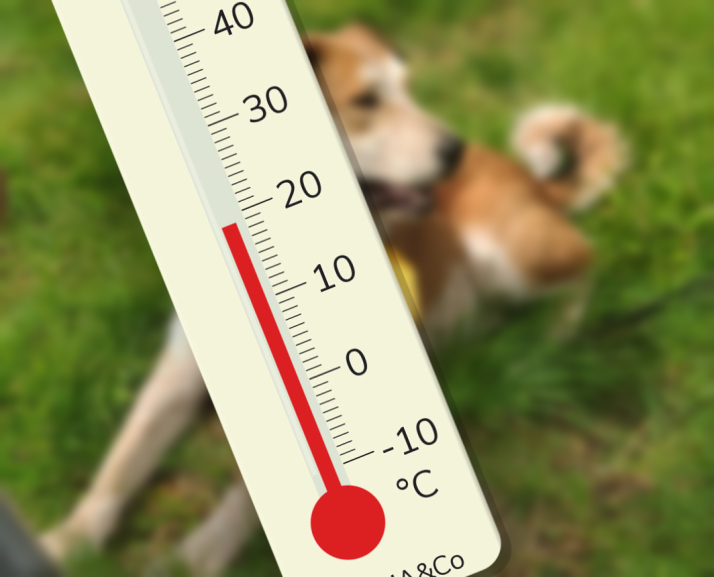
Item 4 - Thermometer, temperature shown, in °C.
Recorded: 19 °C
